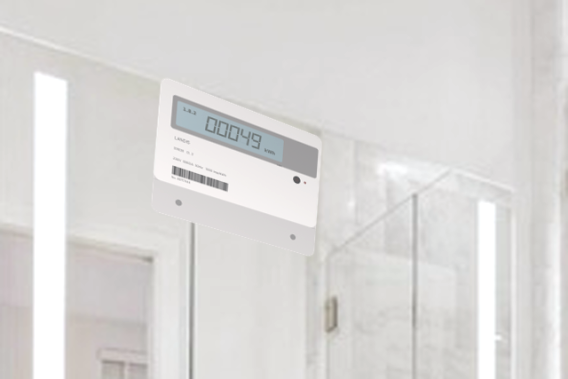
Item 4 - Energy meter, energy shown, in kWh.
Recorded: 49 kWh
